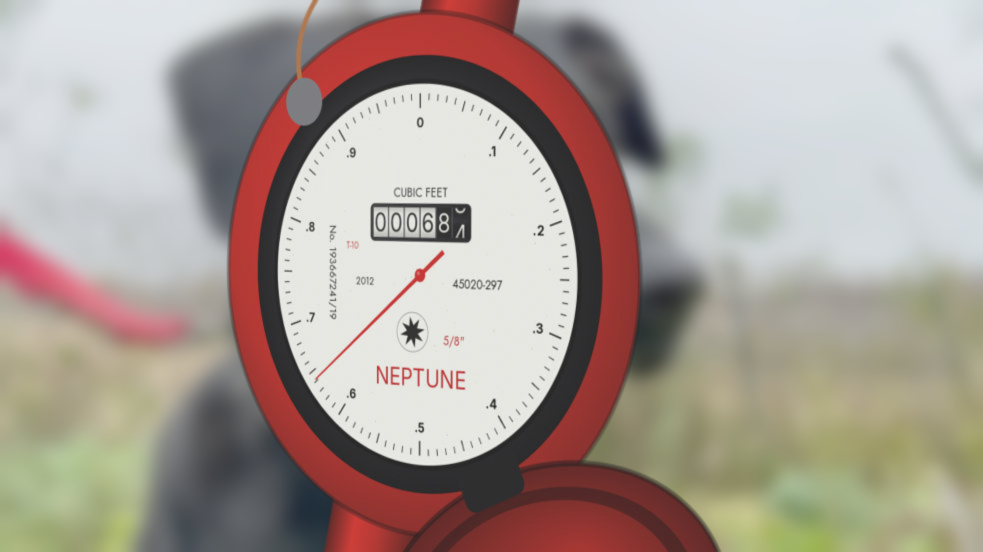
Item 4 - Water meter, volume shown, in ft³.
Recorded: 683.64 ft³
